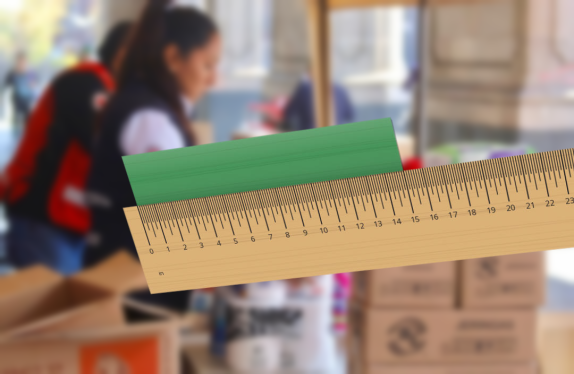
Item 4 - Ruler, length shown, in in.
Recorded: 15 in
